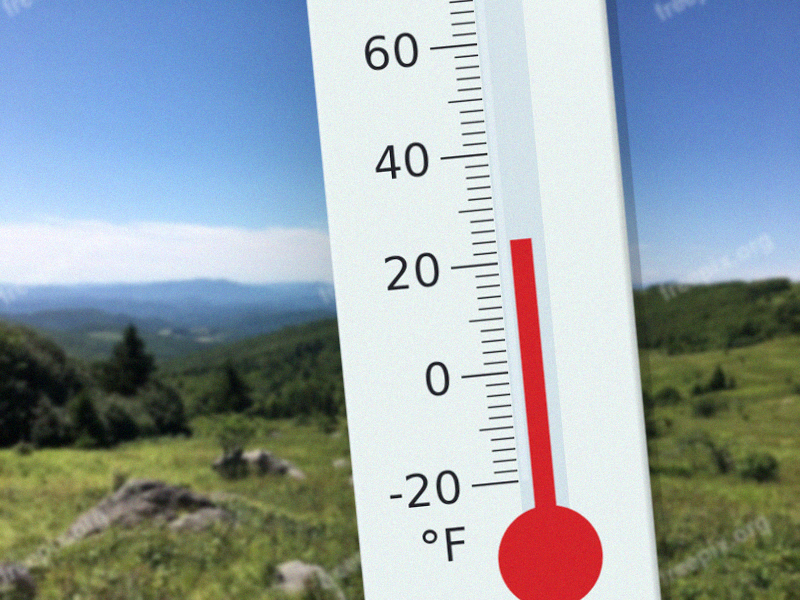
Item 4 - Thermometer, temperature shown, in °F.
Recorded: 24 °F
